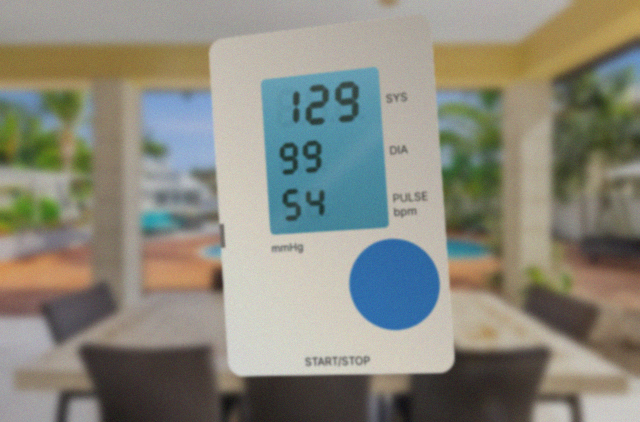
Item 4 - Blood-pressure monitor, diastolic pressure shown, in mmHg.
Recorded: 99 mmHg
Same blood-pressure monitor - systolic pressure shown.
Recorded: 129 mmHg
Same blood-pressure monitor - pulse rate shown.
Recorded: 54 bpm
